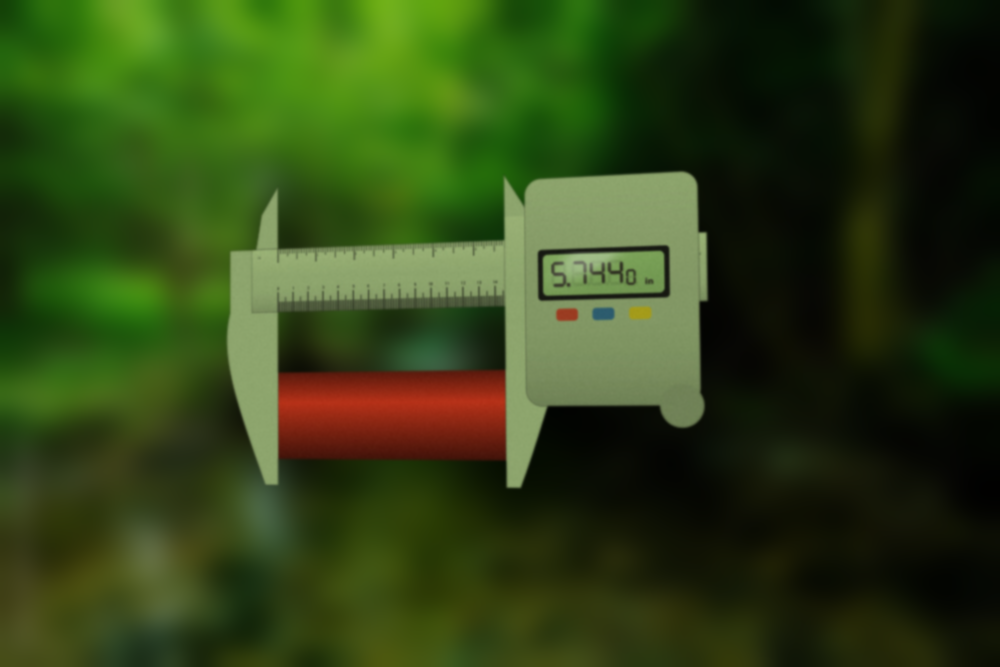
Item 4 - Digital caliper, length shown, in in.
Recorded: 5.7440 in
